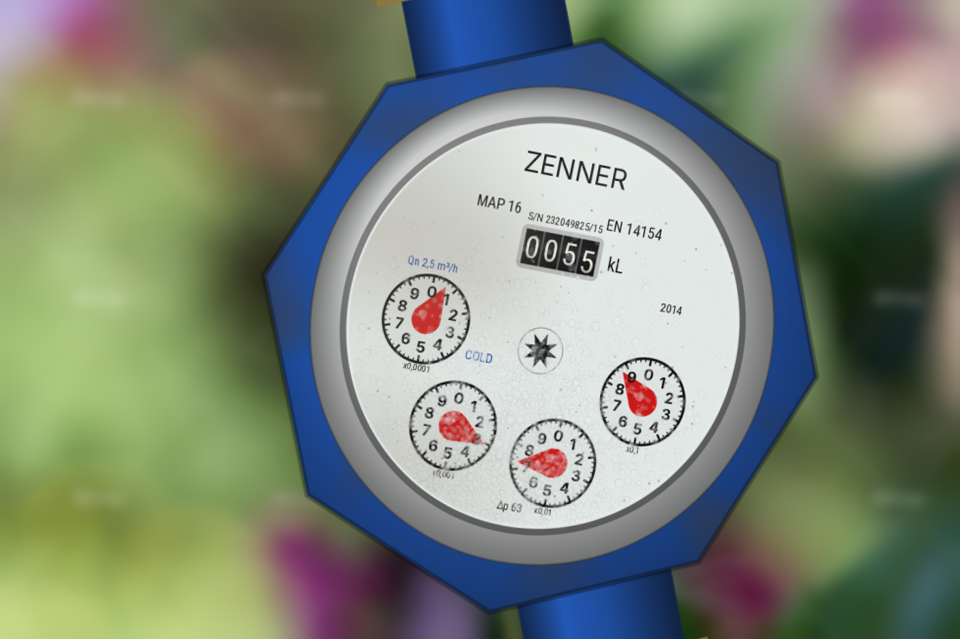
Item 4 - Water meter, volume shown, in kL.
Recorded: 54.8730 kL
